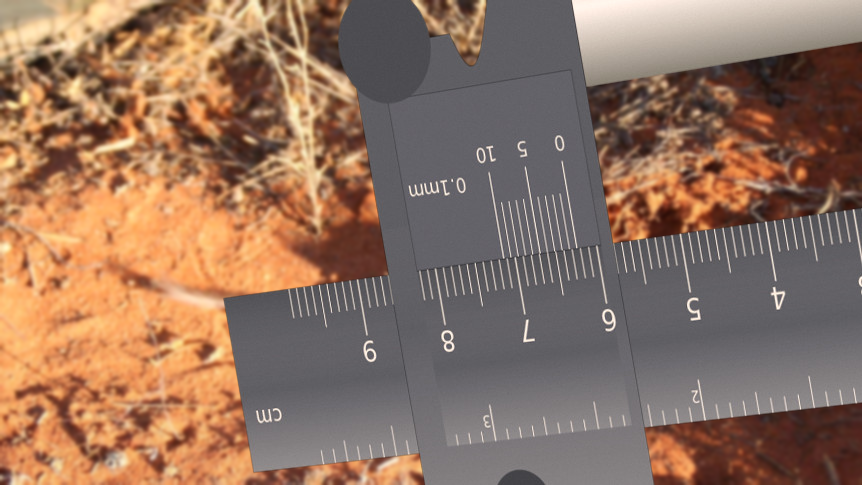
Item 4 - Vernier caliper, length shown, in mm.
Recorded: 62.4 mm
